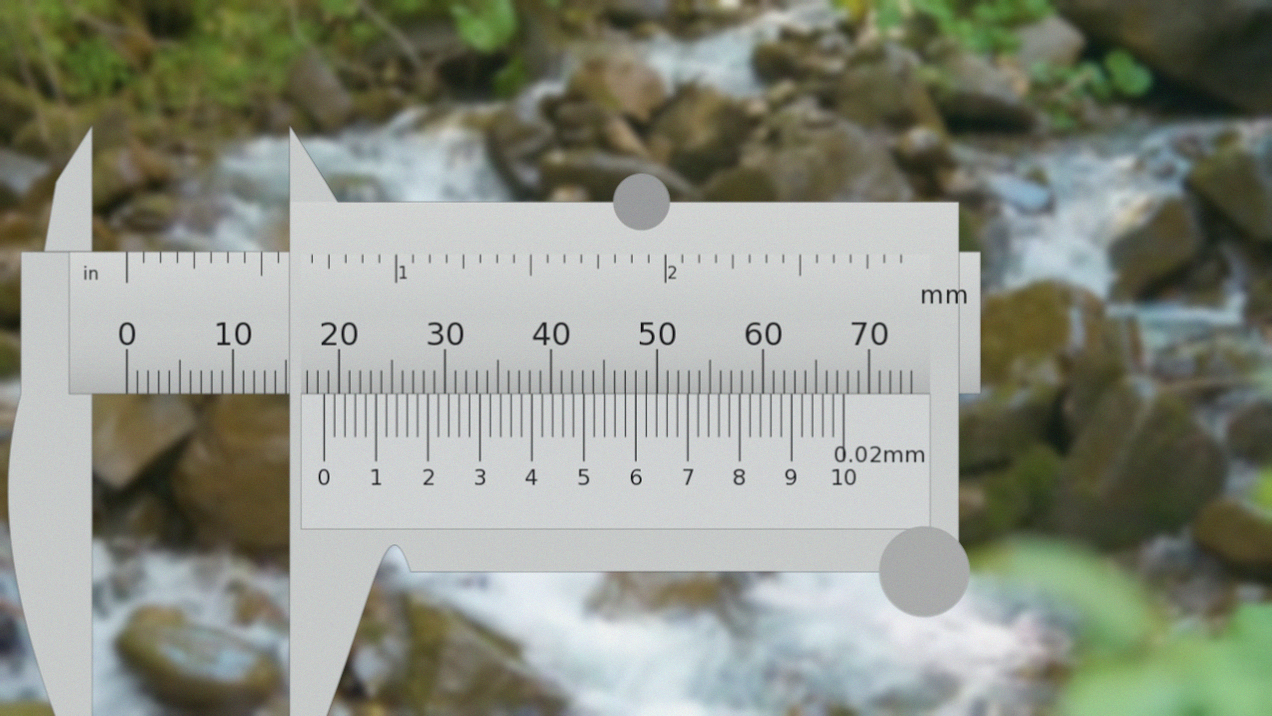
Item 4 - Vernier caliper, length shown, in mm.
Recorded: 18.6 mm
